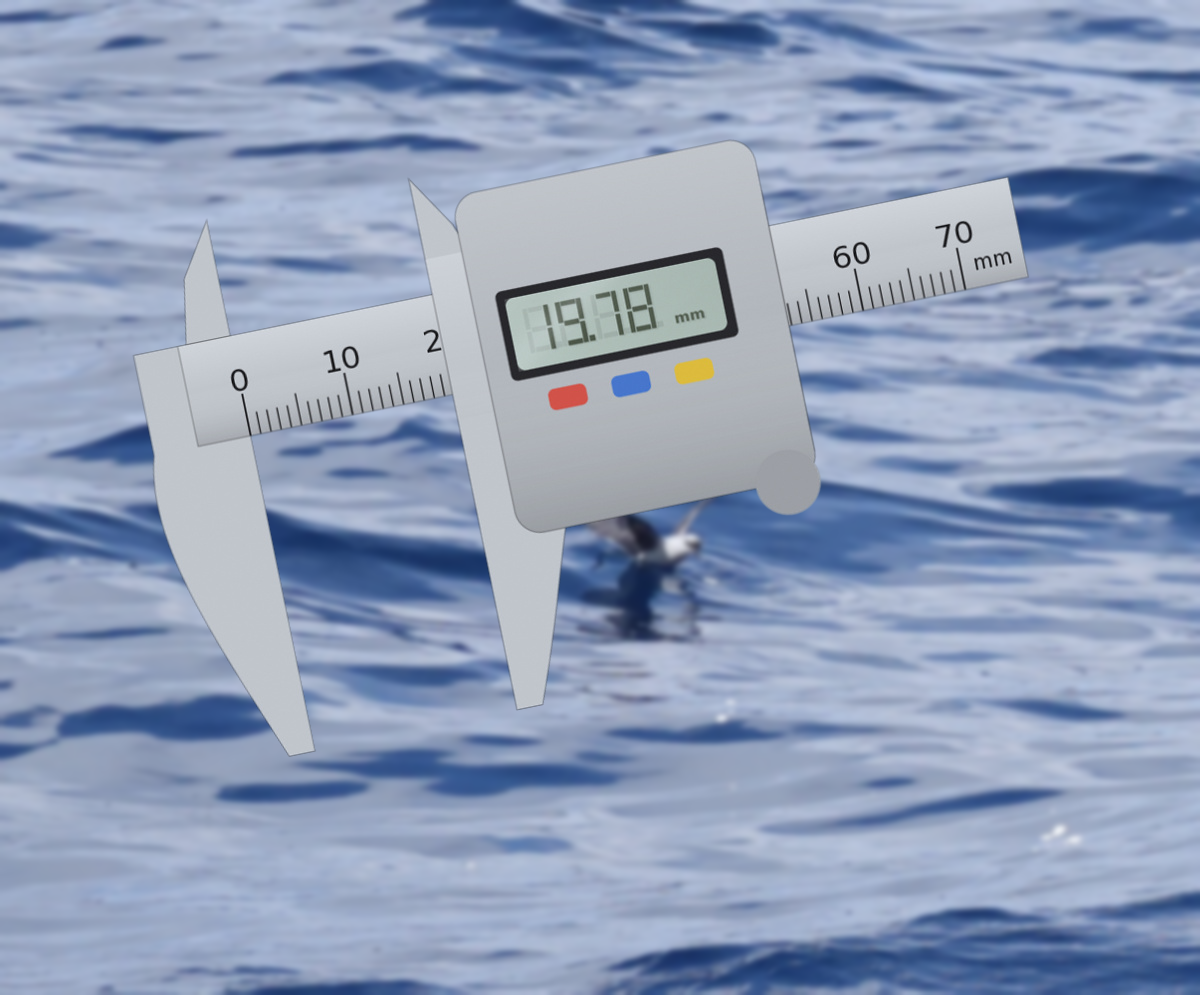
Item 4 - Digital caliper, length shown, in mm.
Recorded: 19.78 mm
